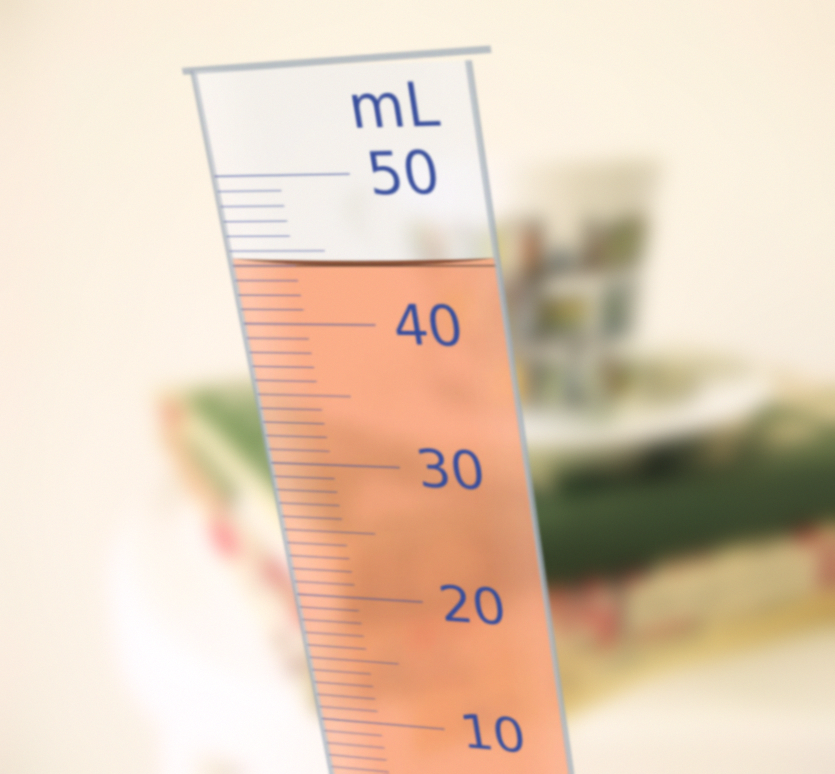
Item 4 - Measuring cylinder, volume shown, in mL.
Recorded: 44 mL
